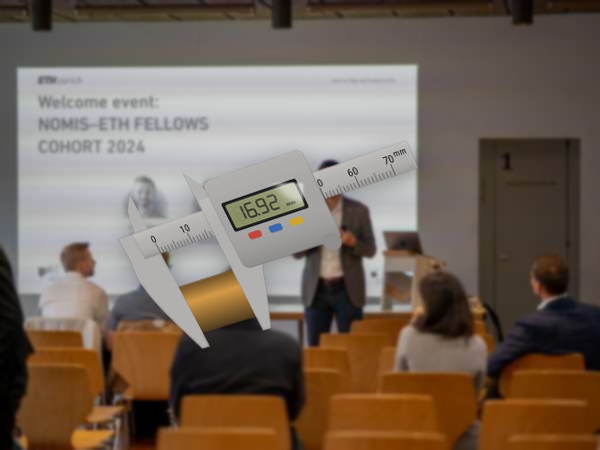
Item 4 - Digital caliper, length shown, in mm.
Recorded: 16.92 mm
